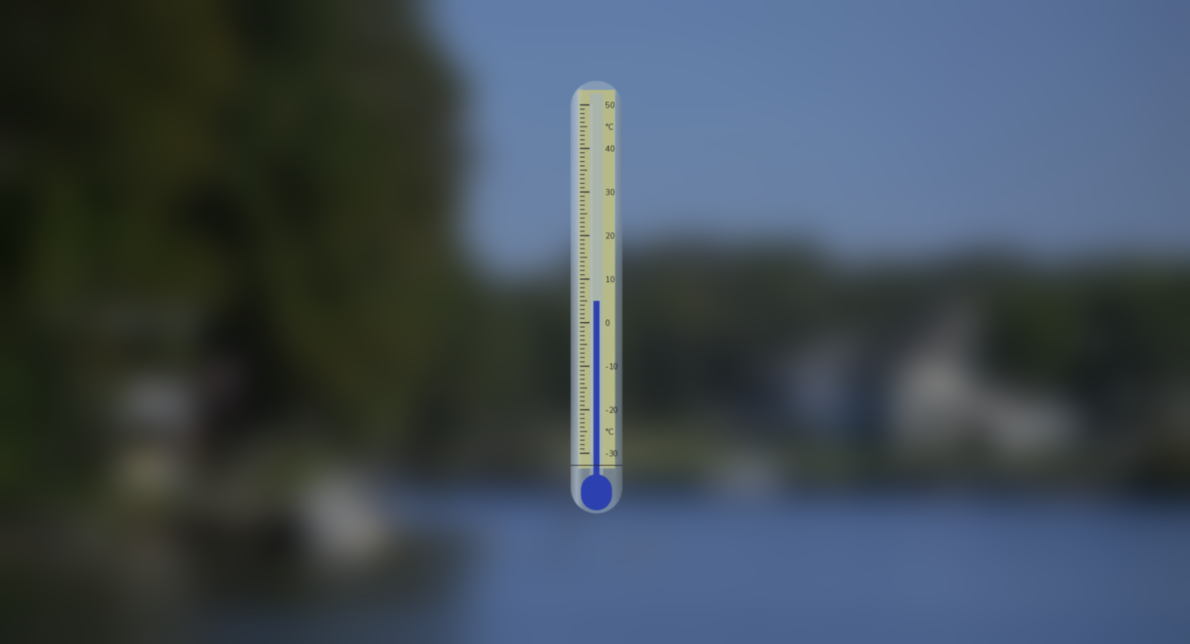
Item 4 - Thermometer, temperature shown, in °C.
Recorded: 5 °C
